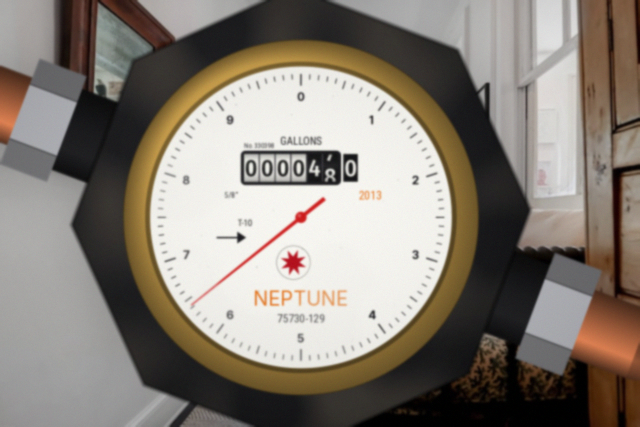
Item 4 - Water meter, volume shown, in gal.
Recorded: 476.4 gal
